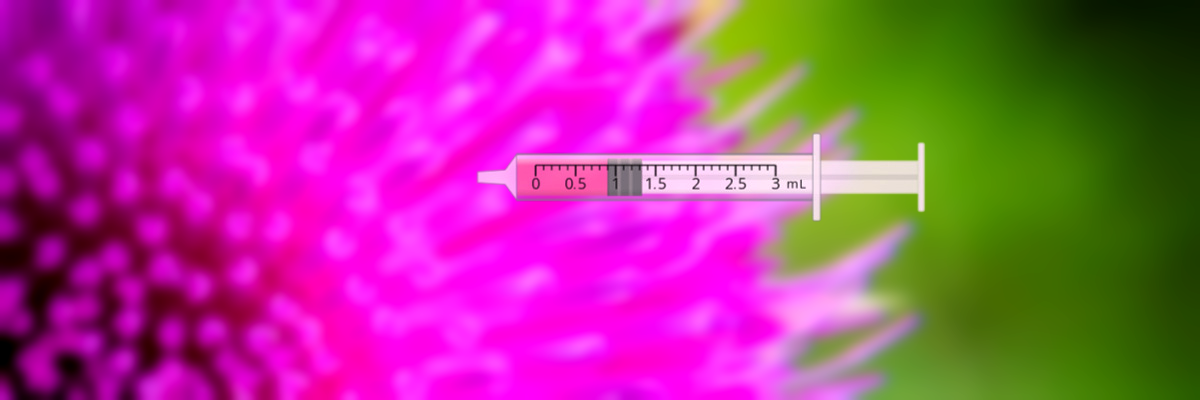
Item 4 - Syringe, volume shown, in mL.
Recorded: 0.9 mL
